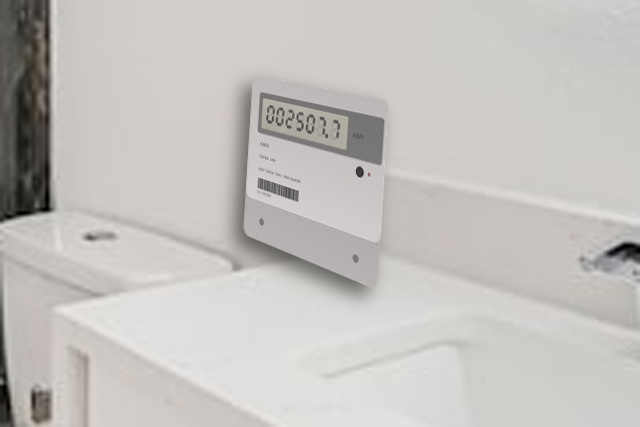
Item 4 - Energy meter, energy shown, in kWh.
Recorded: 2507.7 kWh
